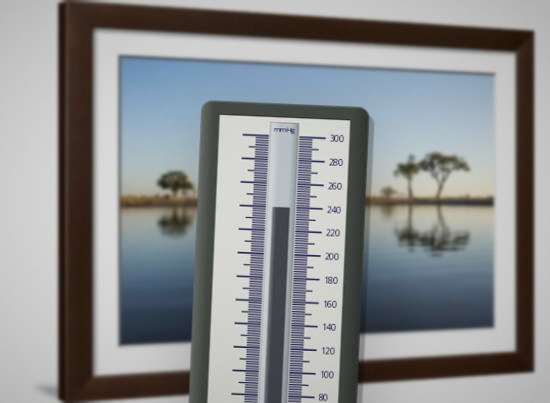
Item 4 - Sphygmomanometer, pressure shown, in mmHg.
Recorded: 240 mmHg
